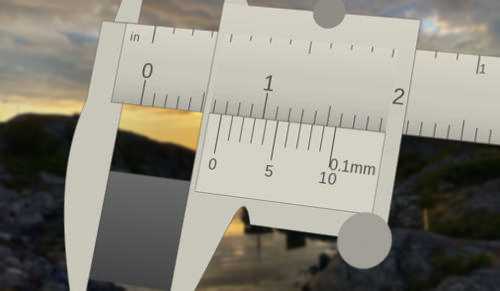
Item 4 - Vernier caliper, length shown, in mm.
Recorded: 6.7 mm
